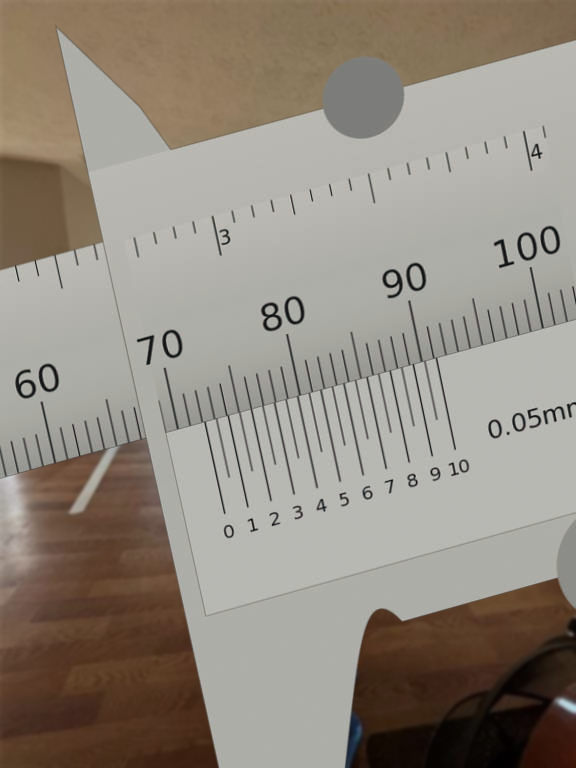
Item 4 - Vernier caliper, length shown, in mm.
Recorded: 72.2 mm
